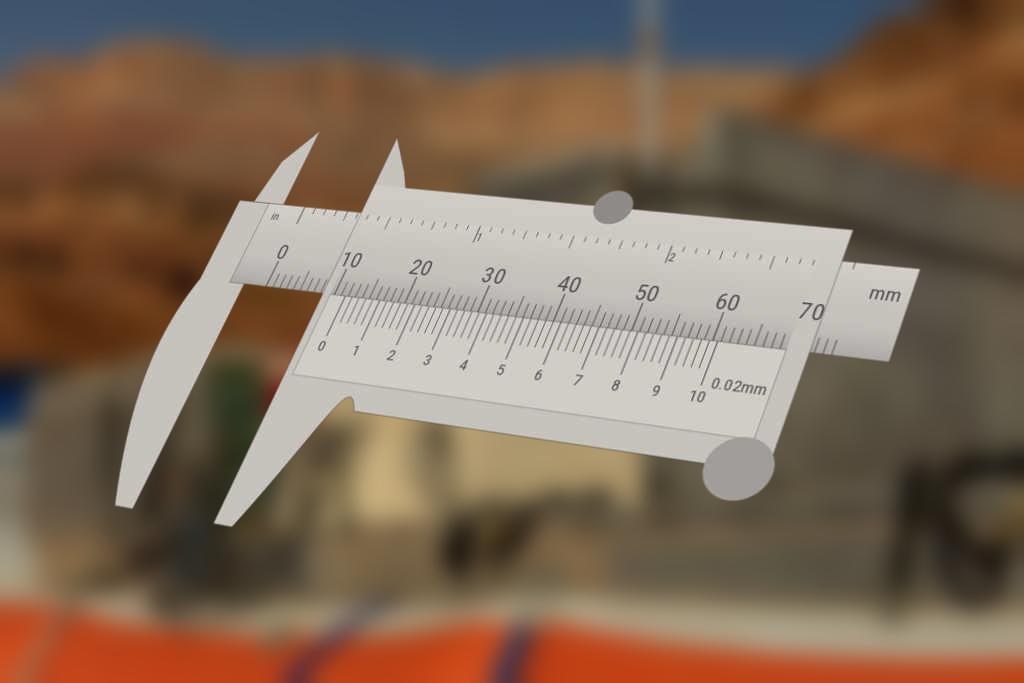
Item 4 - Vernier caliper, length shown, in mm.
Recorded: 11.6 mm
